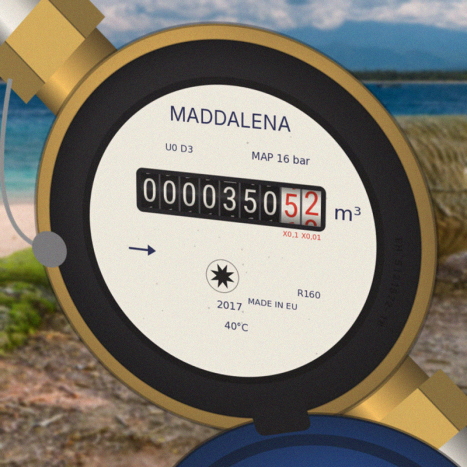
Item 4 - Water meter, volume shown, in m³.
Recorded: 350.52 m³
